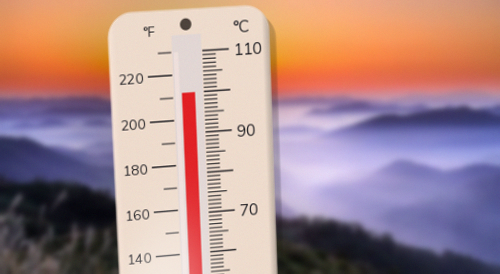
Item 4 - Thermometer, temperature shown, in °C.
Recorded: 100 °C
